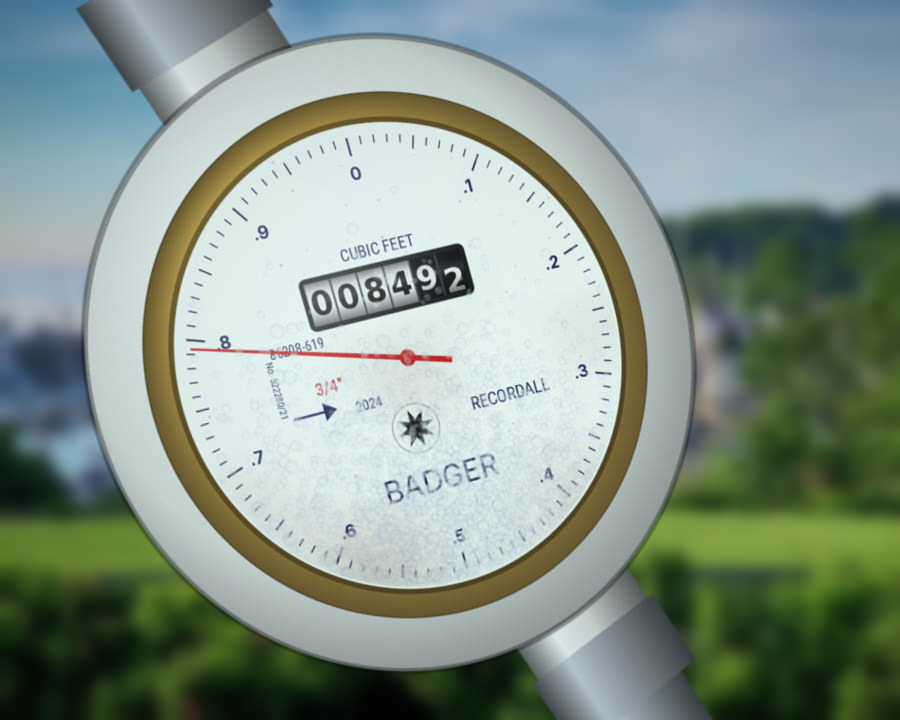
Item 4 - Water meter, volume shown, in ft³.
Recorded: 8491.79 ft³
